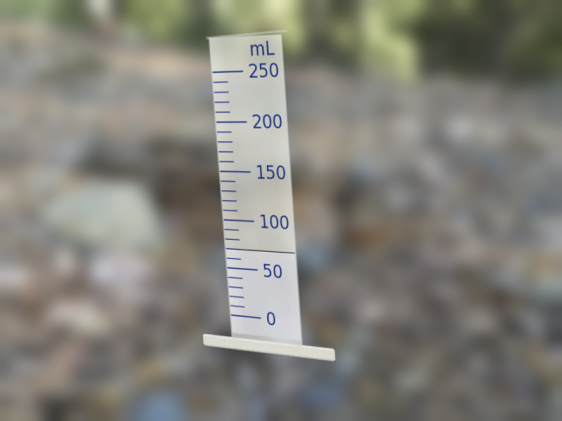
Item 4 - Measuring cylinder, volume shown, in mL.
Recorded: 70 mL
